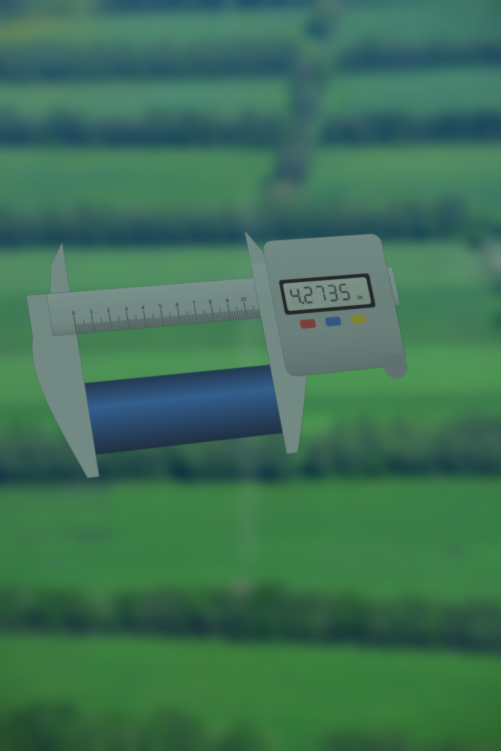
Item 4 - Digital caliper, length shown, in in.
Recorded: 4.2735 in
